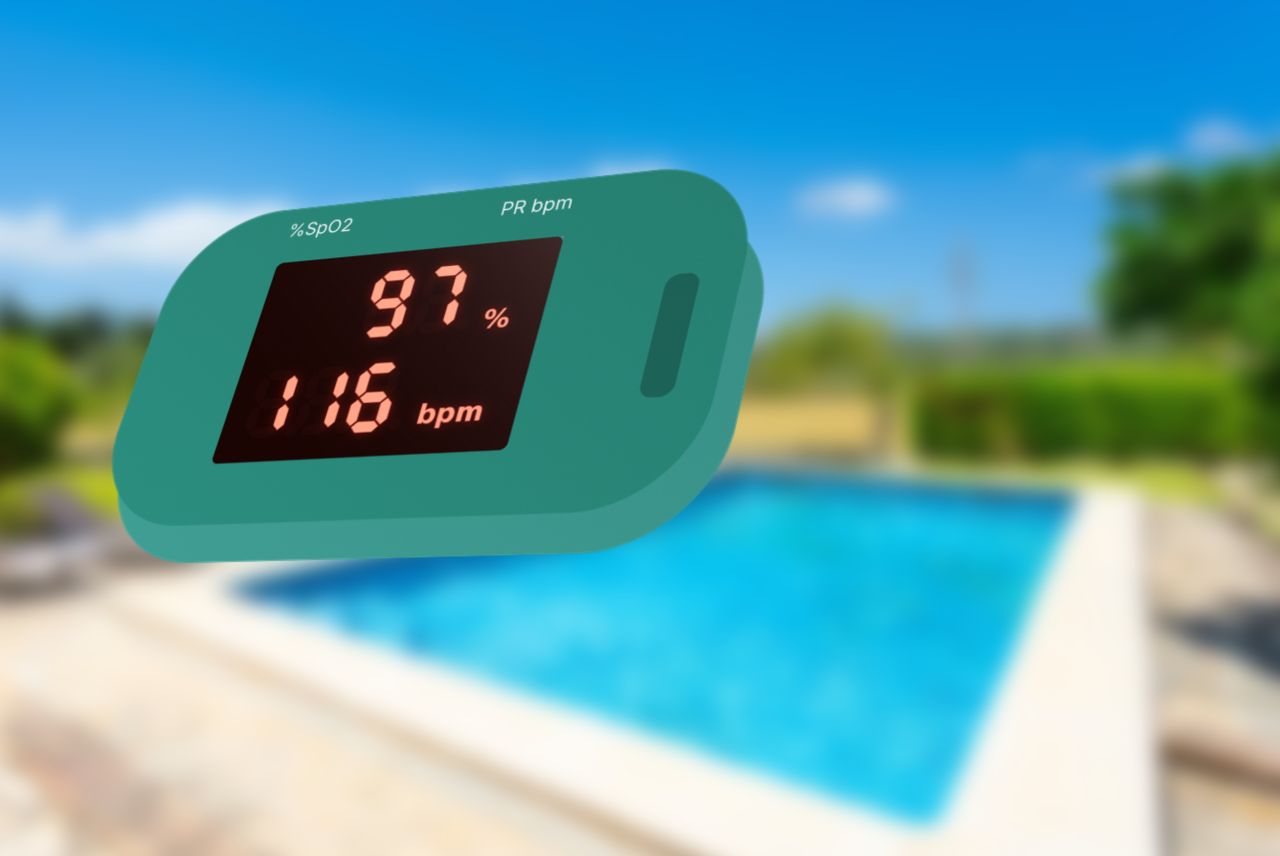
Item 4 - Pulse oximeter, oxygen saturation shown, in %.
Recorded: 97 %
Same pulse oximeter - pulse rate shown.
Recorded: 116 bpm
